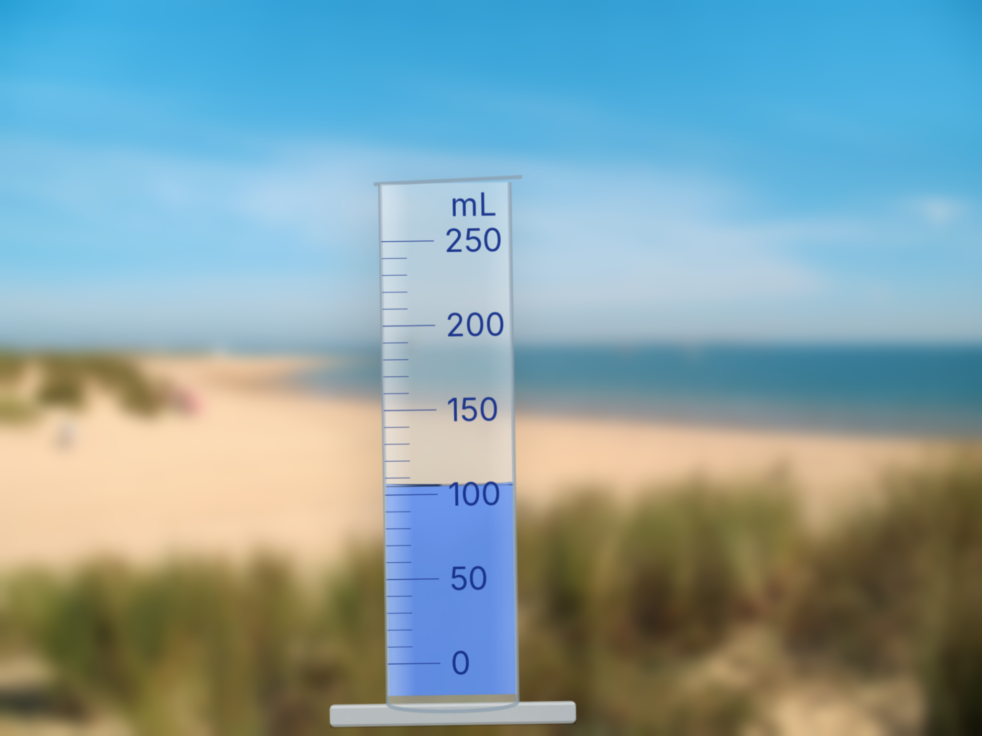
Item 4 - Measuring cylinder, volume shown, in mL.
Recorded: 105 mL
